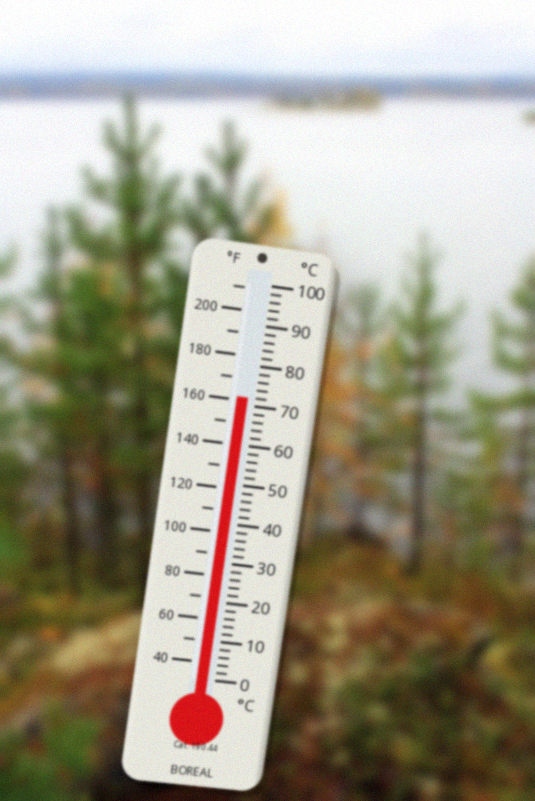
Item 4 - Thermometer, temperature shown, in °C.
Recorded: 72 °C
